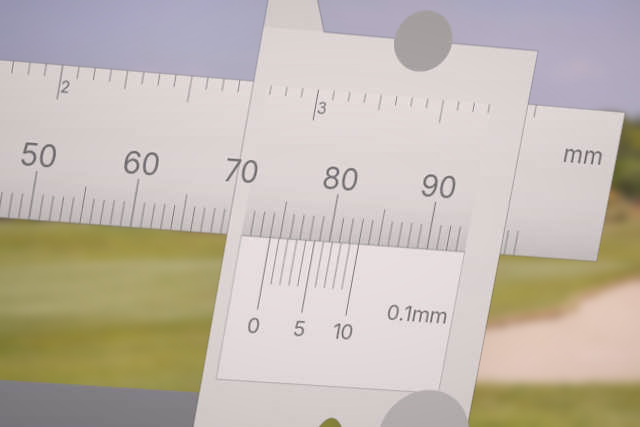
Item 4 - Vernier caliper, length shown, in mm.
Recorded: 74.0 mm
